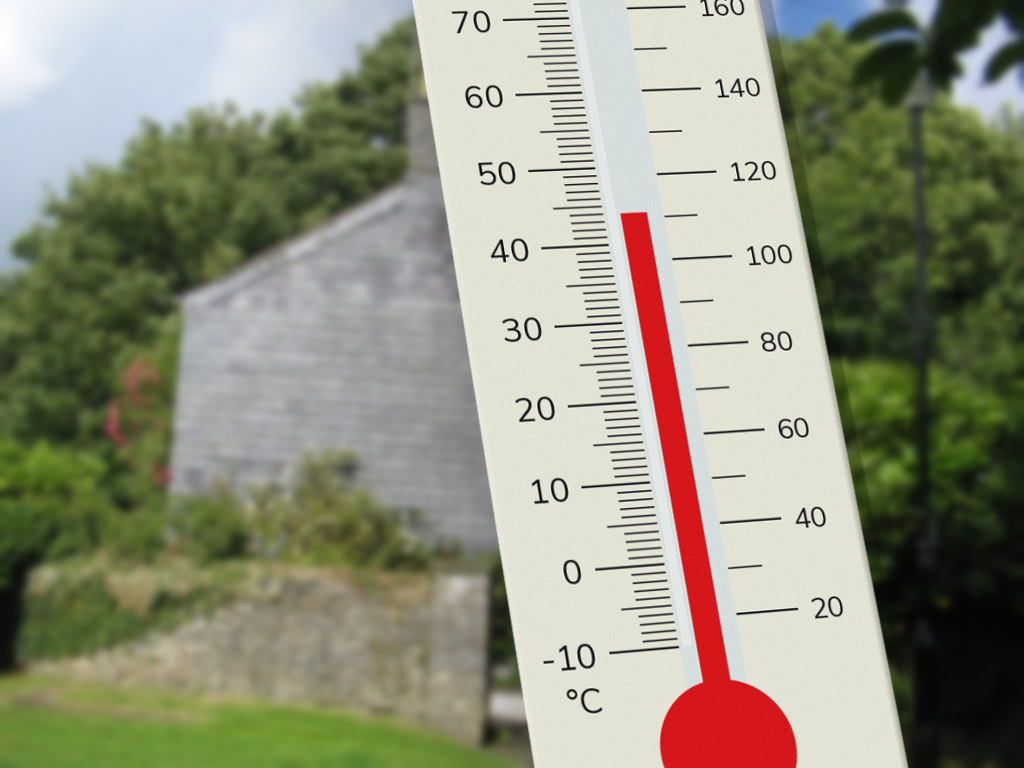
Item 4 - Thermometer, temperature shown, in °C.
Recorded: 44 °C
